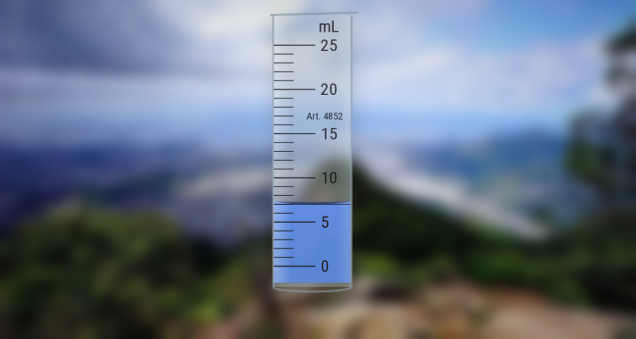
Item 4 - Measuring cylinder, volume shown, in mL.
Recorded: 7 mL
